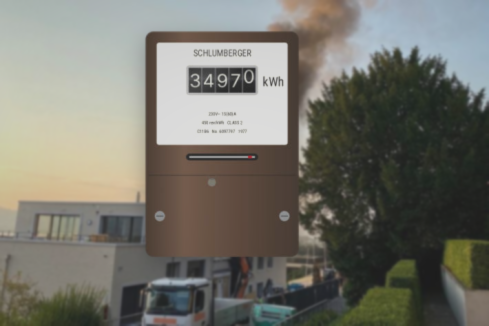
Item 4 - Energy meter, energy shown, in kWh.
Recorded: 34970 kWh
